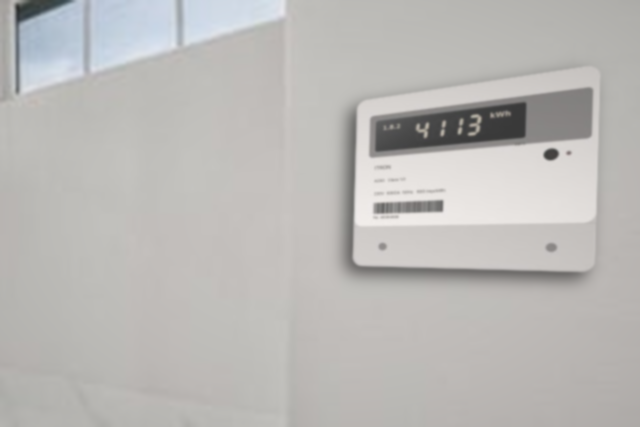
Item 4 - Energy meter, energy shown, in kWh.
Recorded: 4113 kWh
